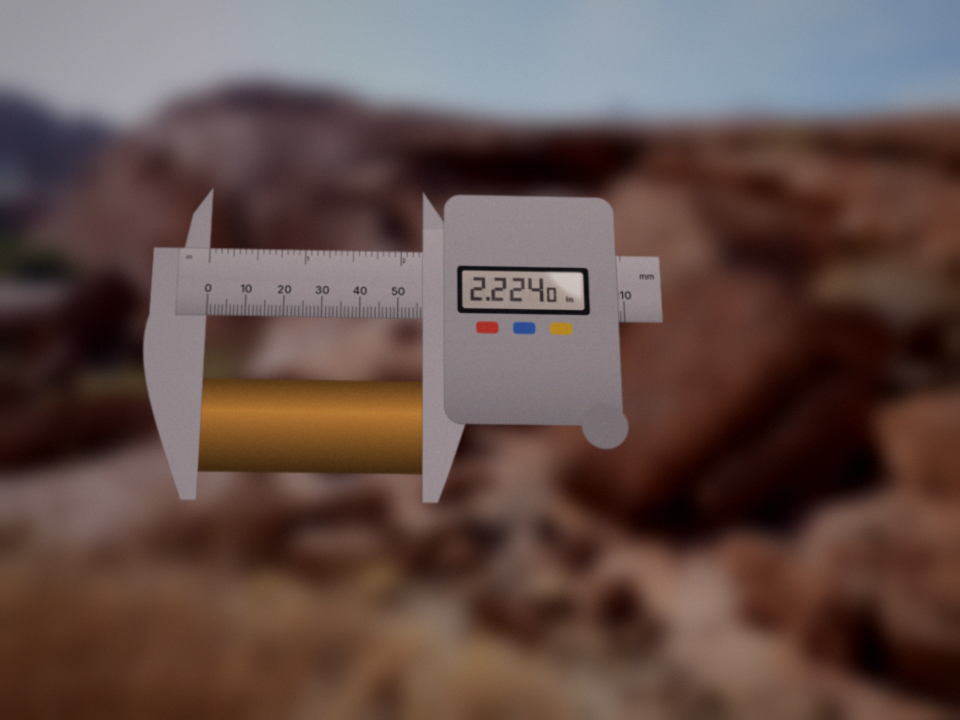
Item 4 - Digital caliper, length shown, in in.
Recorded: 2.2240 in
